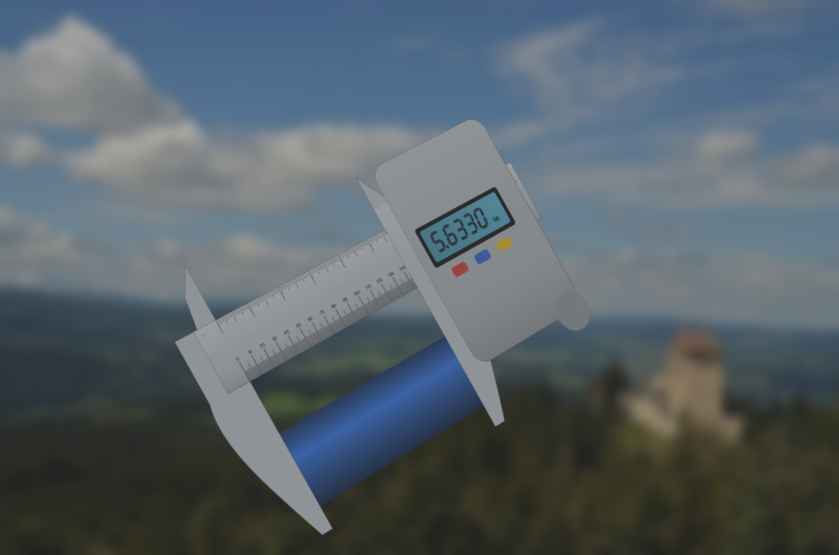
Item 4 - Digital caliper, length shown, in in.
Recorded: 5.6330 in
